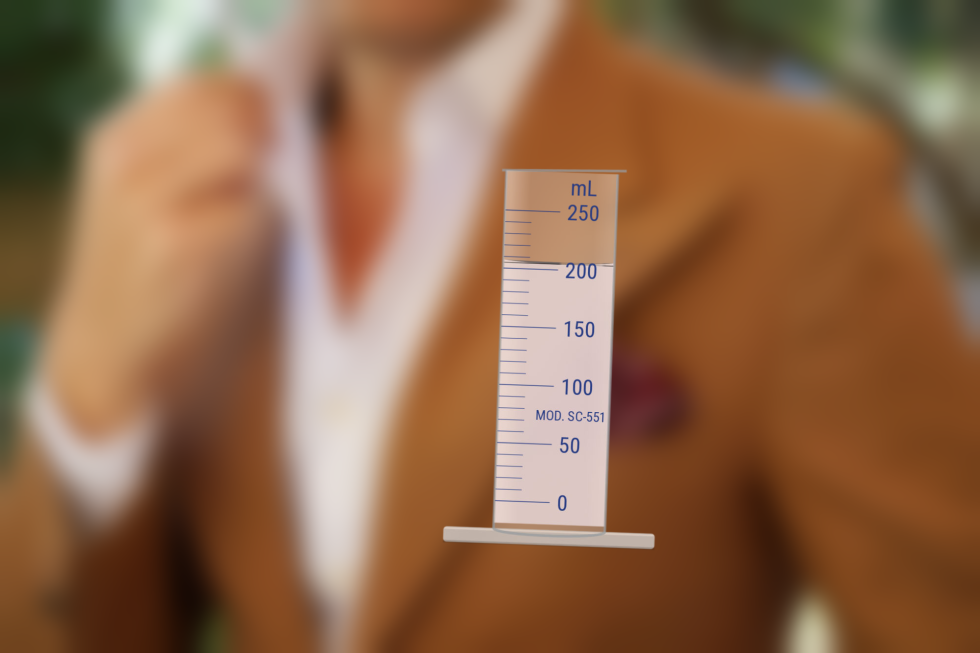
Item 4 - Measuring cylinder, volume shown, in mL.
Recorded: 205 mL
